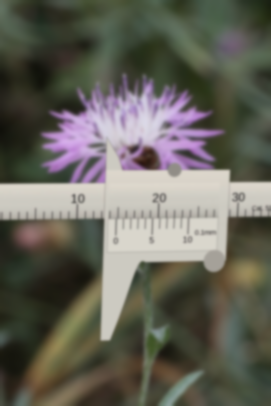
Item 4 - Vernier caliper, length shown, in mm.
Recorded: 14.8 mm
